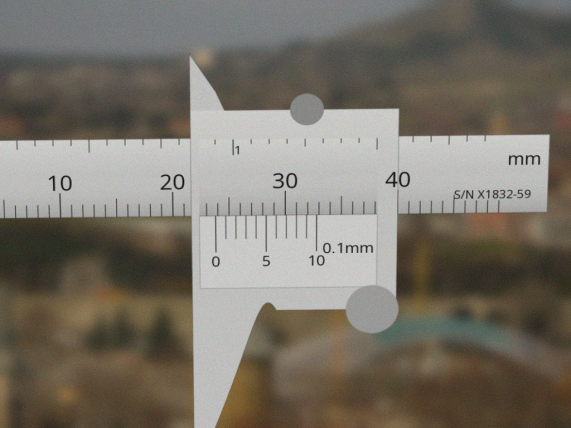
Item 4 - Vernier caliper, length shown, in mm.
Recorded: 23.8 mm
